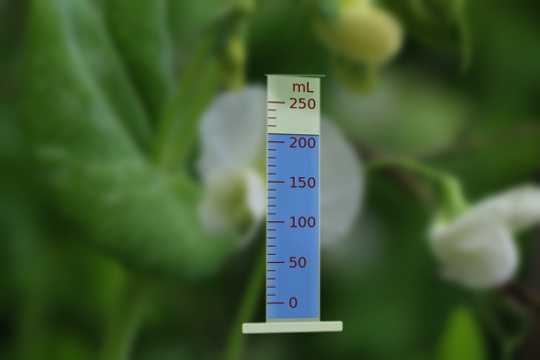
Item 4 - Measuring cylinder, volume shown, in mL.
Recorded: 210 mL
